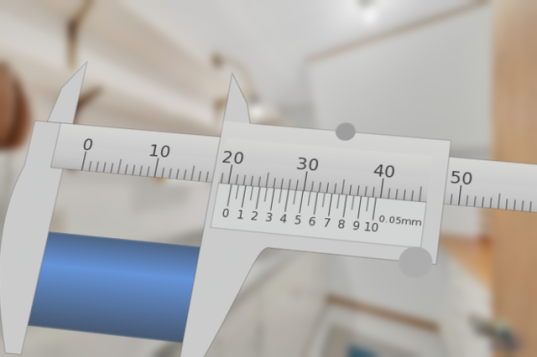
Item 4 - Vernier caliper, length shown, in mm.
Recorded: 20.4 mm
